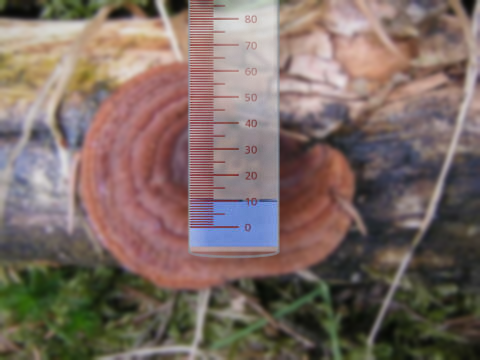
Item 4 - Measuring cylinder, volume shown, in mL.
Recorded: 10 mL
